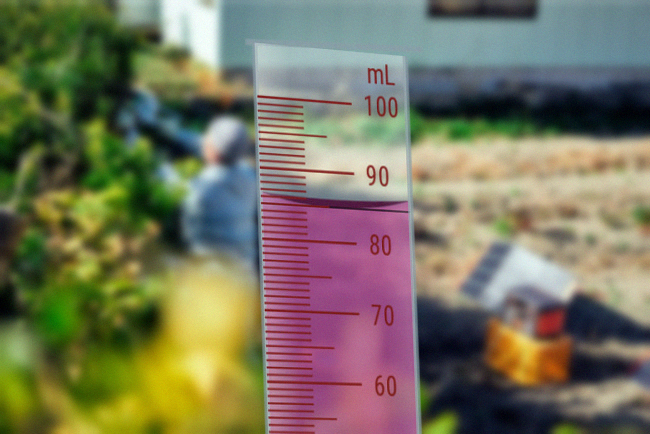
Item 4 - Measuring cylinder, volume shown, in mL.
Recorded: 85 mL
